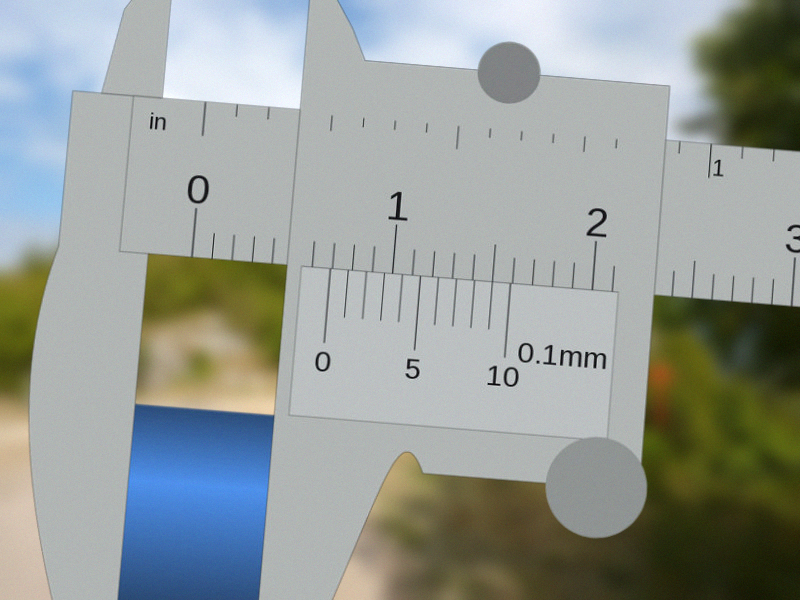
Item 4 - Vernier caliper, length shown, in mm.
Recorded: 6.9 mm
